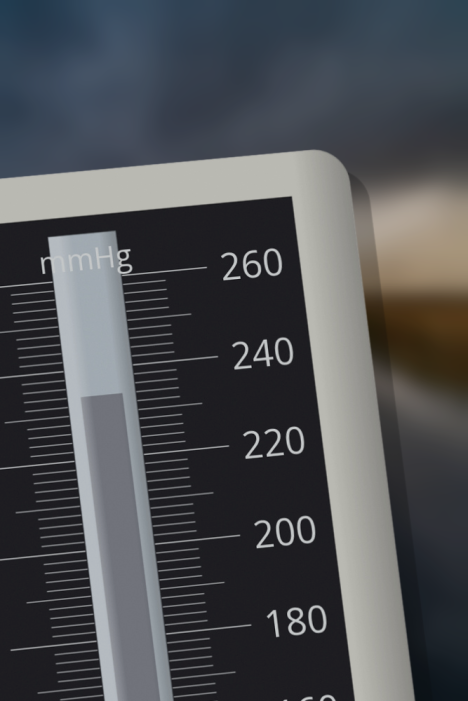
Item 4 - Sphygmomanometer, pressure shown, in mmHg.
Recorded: 234 mmHg
